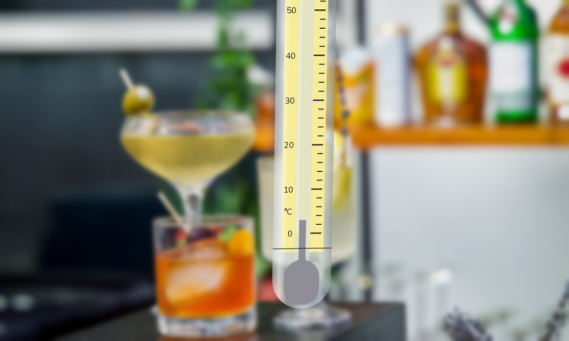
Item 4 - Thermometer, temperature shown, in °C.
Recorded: 3 °C
